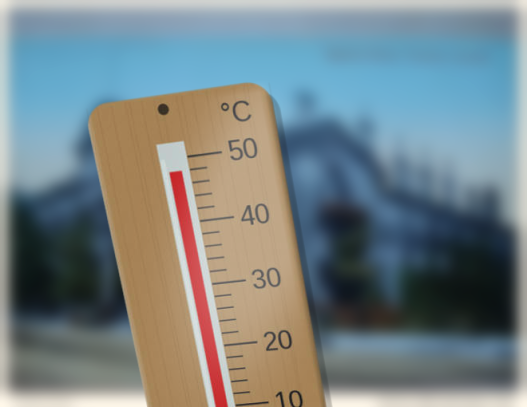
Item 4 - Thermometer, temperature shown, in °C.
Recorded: 48 °C
